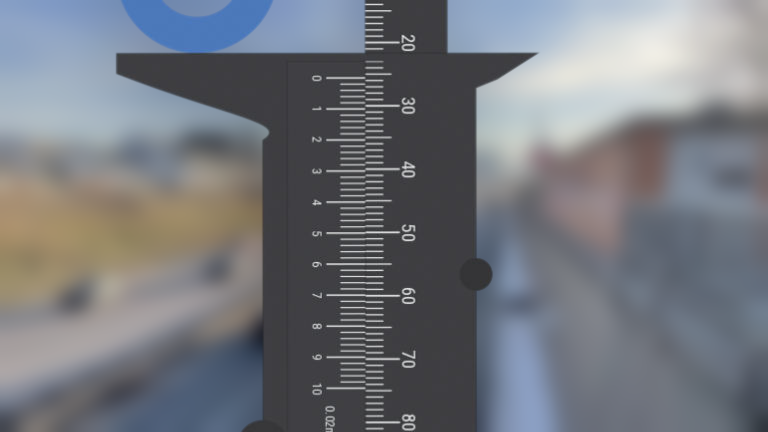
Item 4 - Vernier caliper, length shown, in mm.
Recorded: 25.6 mm
